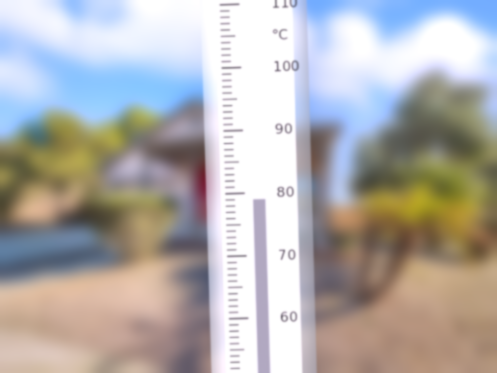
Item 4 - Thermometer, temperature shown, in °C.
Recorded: 79 °C
